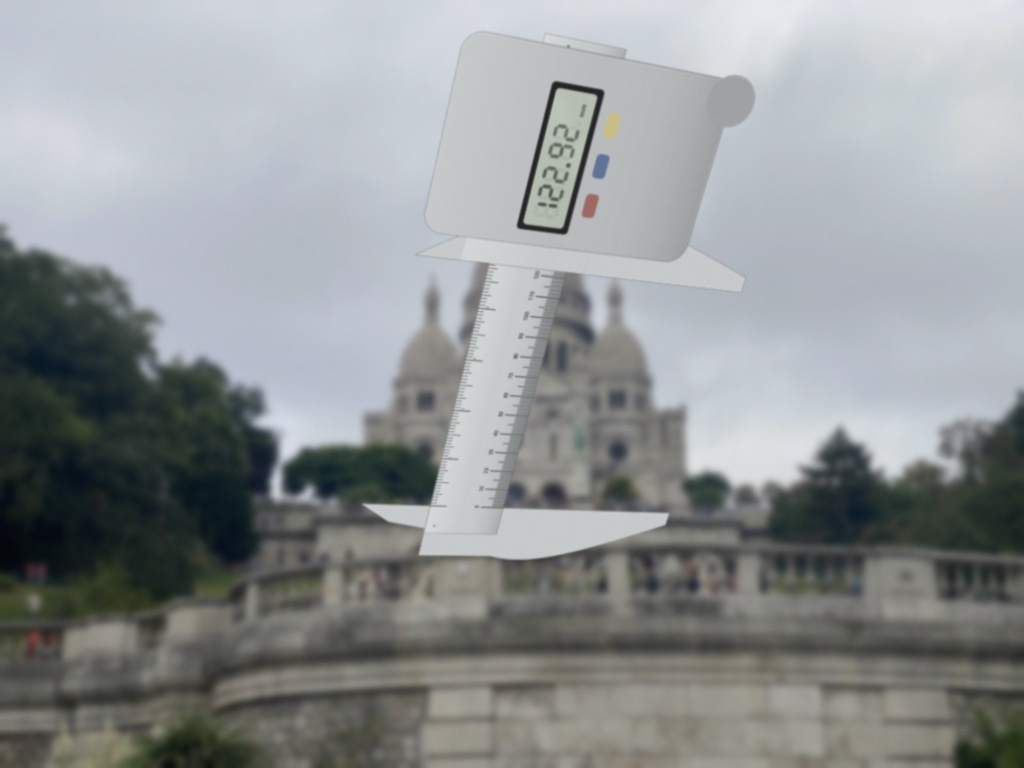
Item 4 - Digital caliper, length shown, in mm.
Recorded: 122.92 mm
